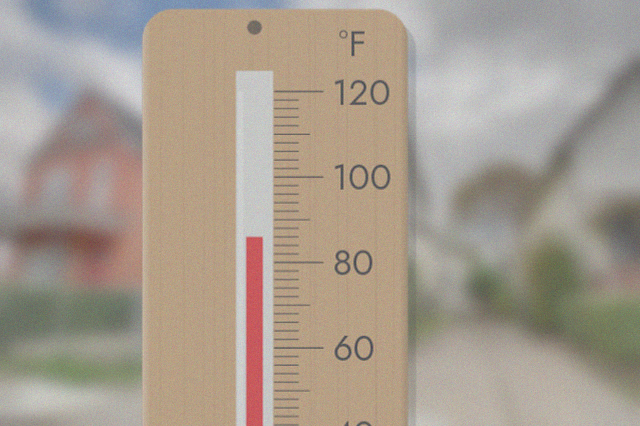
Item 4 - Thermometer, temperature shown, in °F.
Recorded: 86 °F
